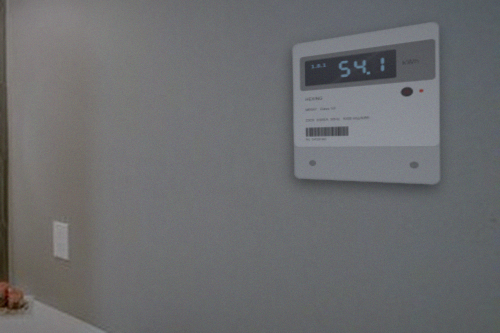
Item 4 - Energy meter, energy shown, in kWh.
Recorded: 54.1 kWh
